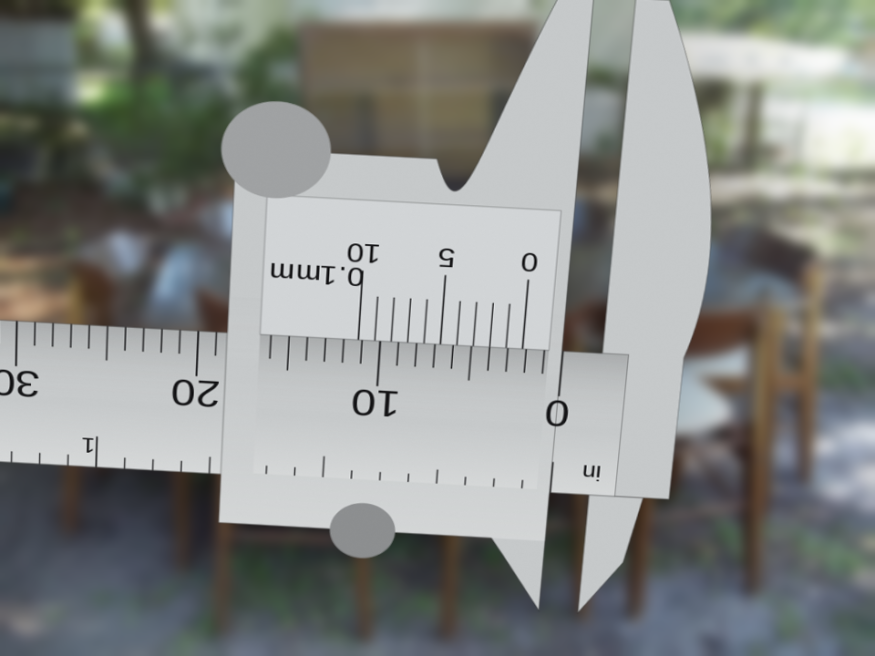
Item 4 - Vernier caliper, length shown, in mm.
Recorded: 2.2 mm
